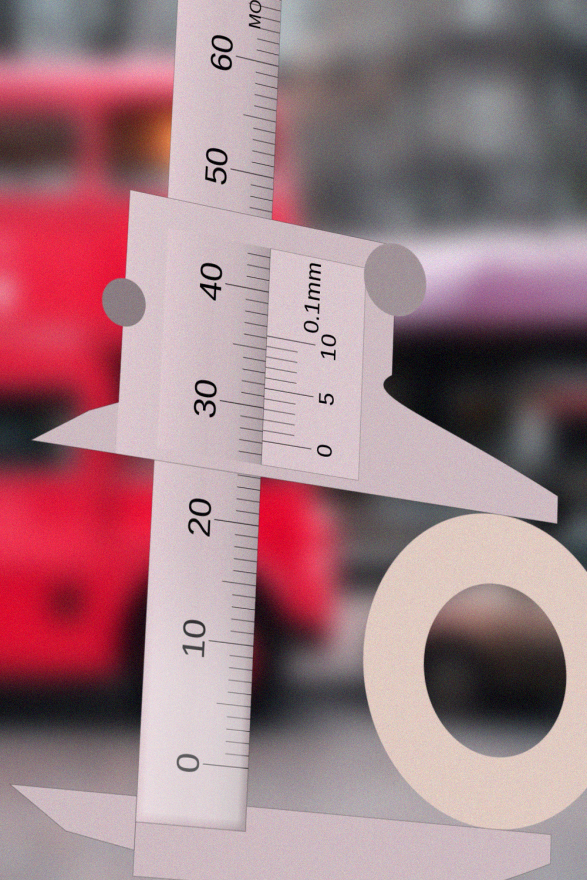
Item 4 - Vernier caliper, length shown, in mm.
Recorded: 27.2 mm
